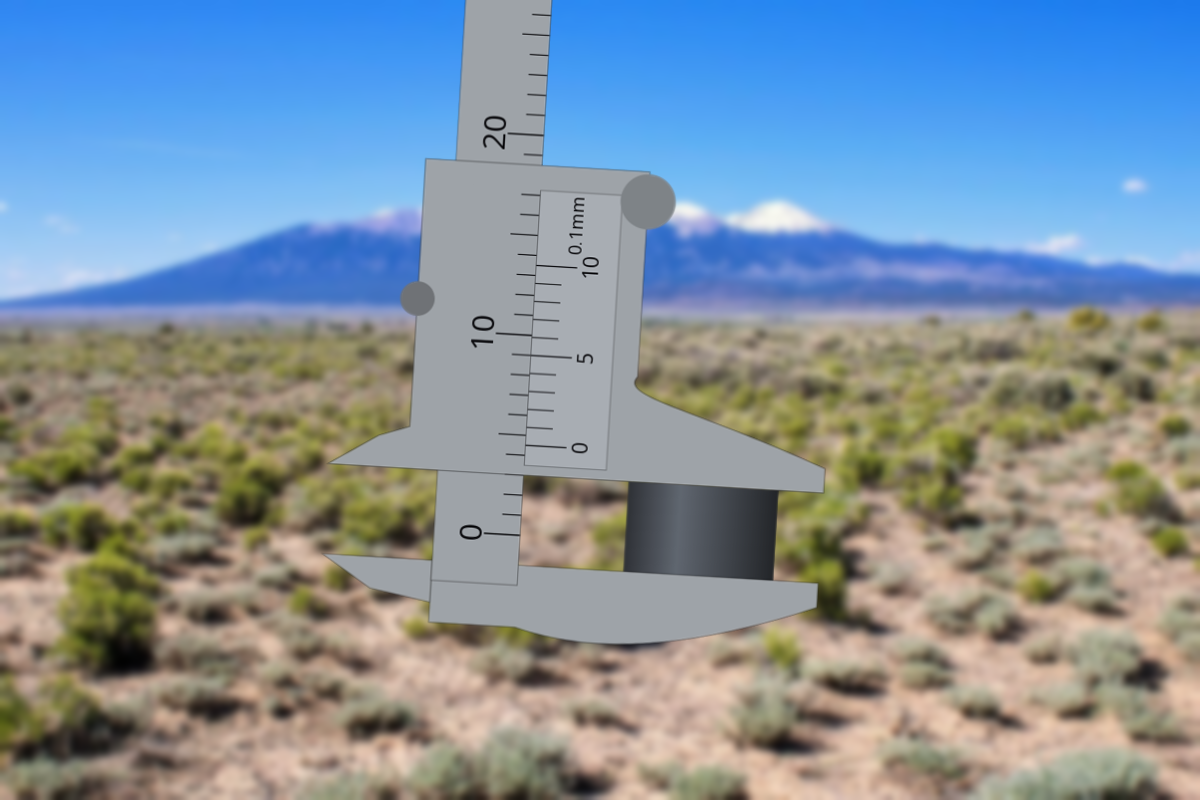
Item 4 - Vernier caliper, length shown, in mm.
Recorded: 4.5 mm
